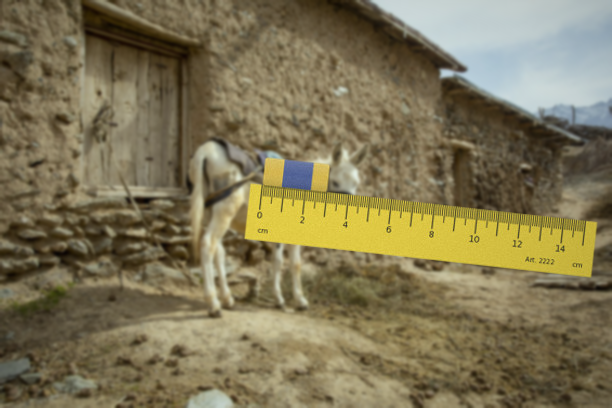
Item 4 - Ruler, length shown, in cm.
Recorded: 3 cm
